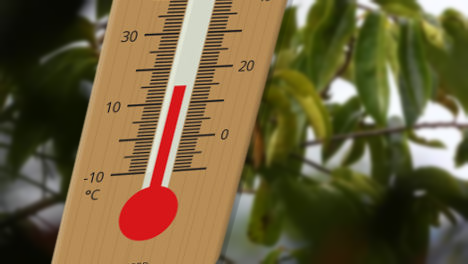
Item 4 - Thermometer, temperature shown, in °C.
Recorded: 15 °C
